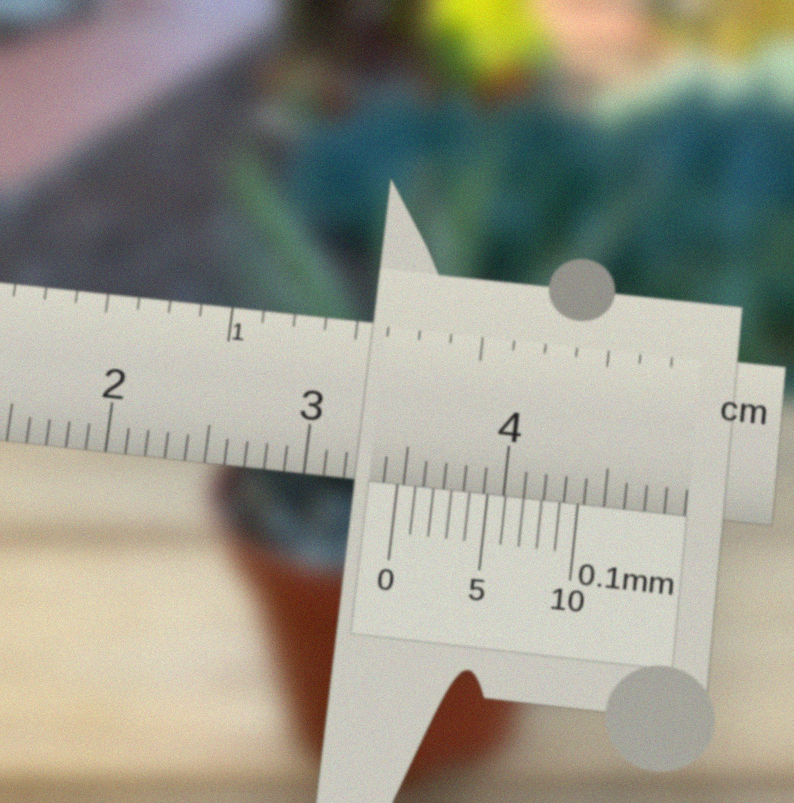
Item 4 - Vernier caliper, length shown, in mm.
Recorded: 34.7 mm
